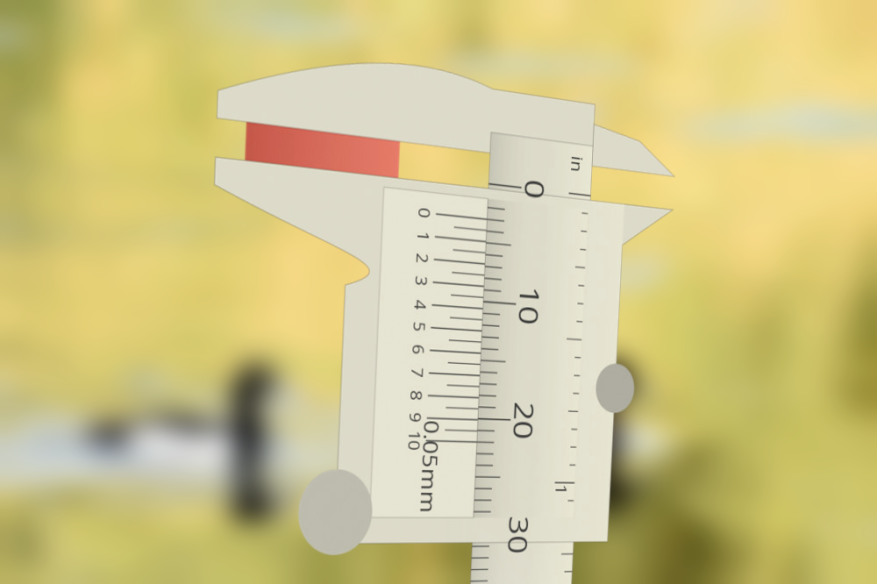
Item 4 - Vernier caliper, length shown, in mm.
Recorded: 3.0 mm
